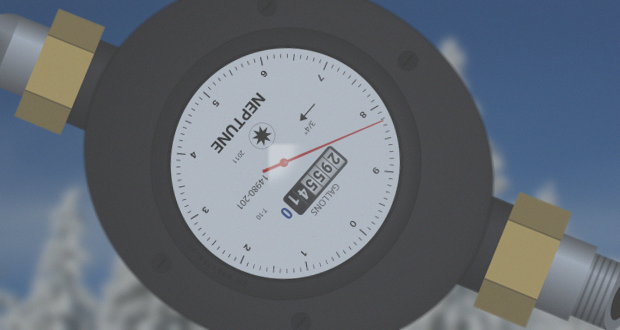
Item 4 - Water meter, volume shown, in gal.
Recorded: 2955408.2 gal
